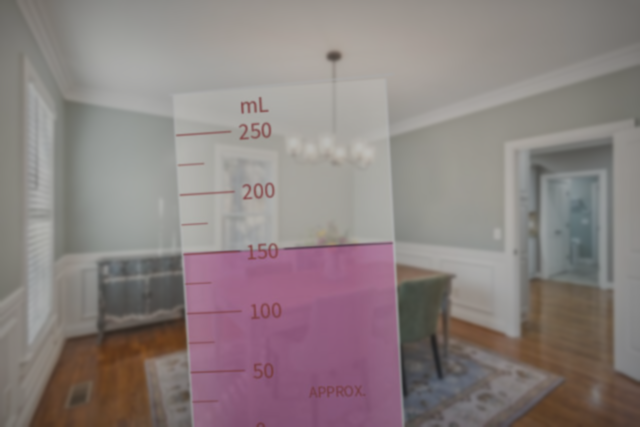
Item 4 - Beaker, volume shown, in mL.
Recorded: 150 mL
